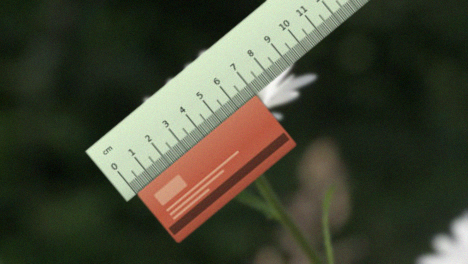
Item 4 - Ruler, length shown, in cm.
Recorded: 7 cm
